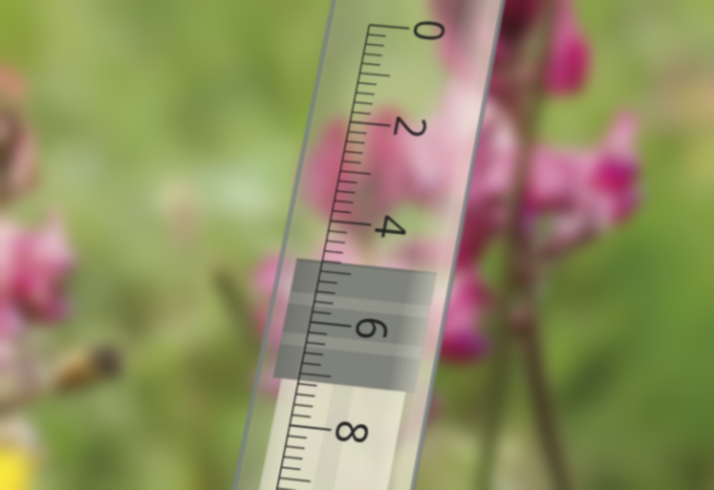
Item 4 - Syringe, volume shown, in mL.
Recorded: 4.8 mL
